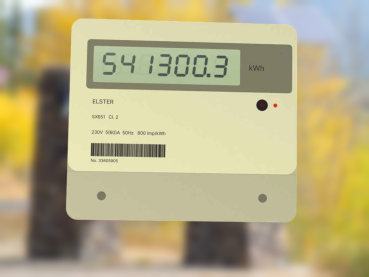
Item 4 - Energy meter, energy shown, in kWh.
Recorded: 541300.3 kWh
